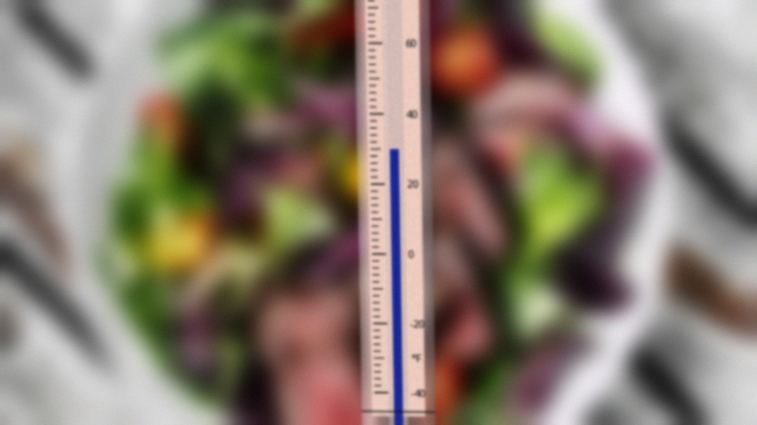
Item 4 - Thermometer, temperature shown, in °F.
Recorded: 30 °F
